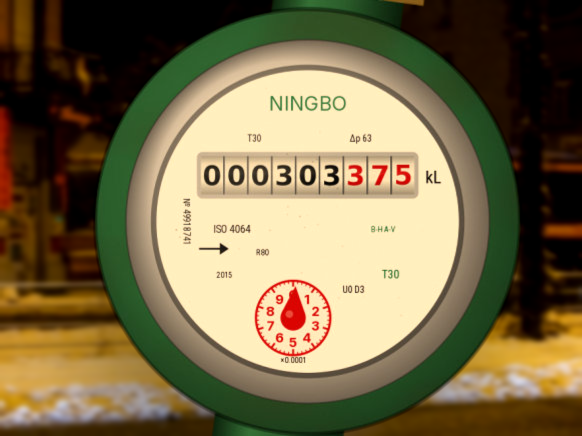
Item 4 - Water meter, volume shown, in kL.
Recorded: 303.3750 kL
